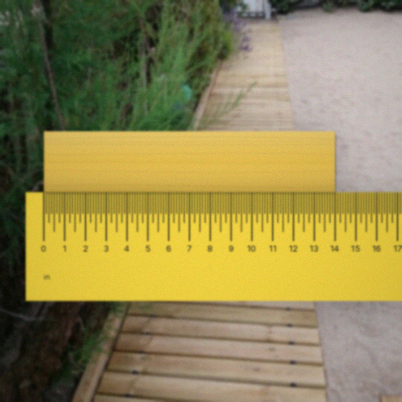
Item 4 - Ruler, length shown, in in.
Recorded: 14 in
